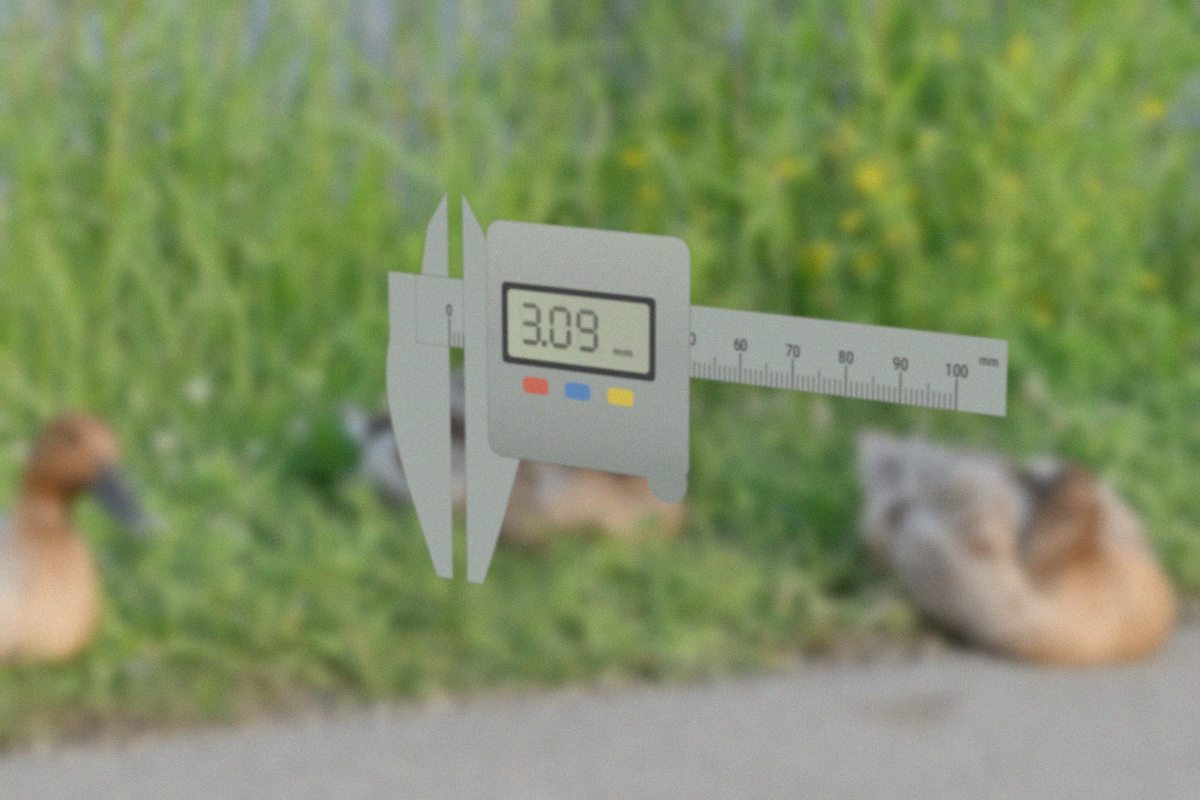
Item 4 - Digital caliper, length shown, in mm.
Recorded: 3.09 mm
